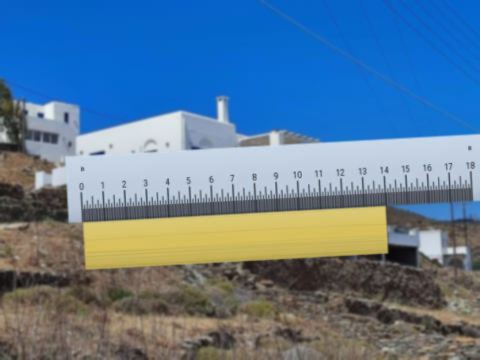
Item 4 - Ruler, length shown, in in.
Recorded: 14 in
